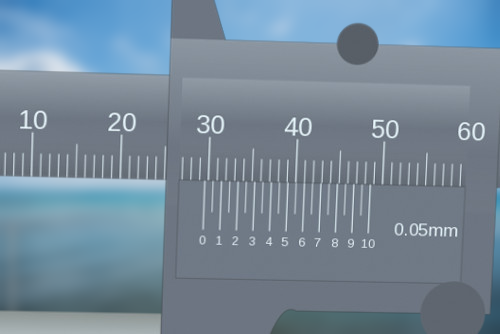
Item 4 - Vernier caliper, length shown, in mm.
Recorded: 29.6 mm
